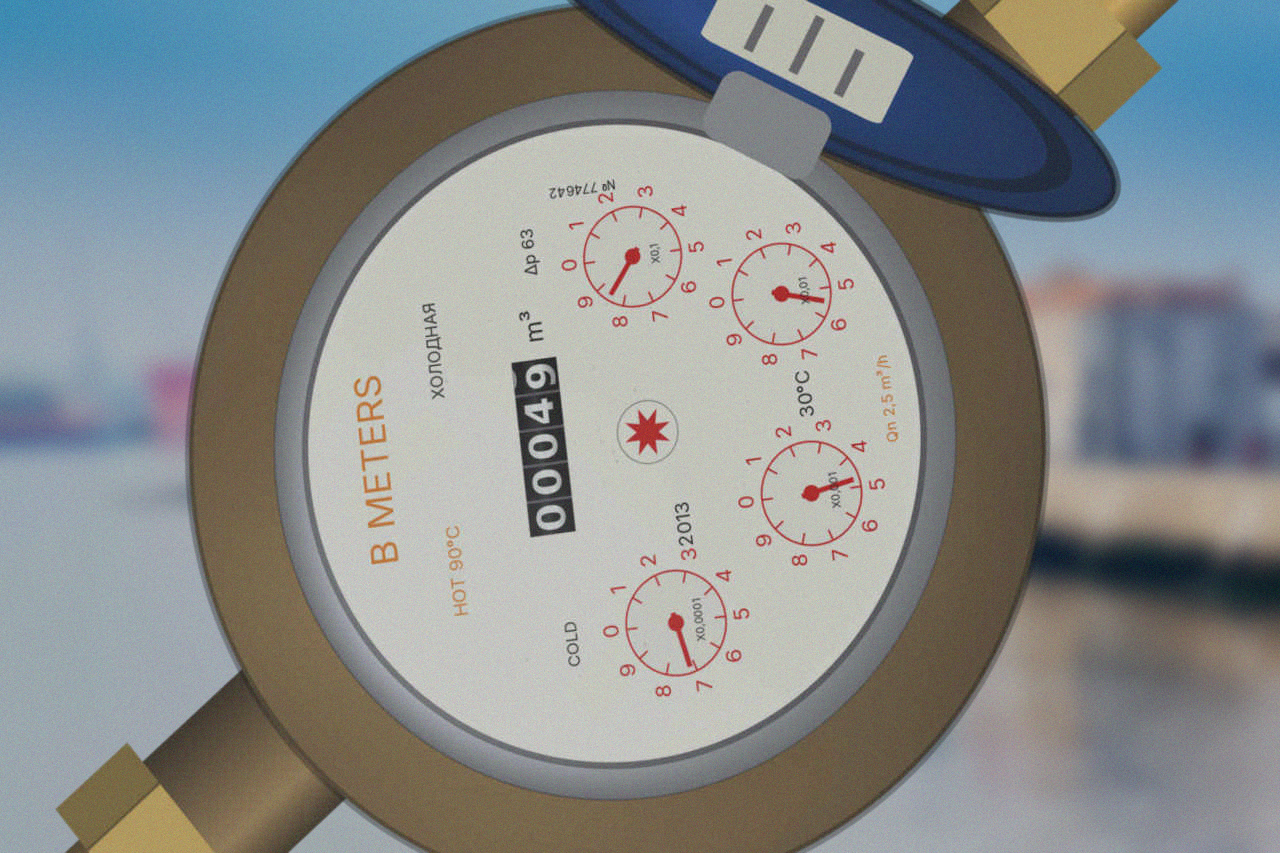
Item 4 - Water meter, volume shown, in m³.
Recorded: 48.8547 m³
